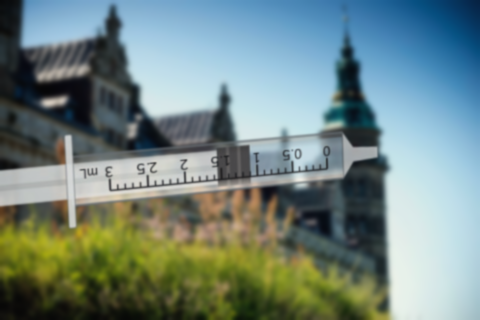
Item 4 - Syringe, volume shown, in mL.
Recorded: 1.1 mL
